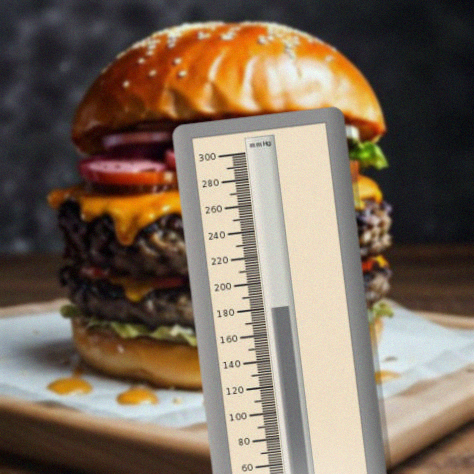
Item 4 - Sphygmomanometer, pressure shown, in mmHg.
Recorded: 180 mmHg
